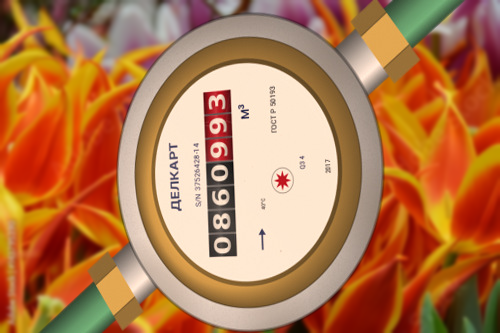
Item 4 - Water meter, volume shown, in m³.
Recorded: 860.993 m³
